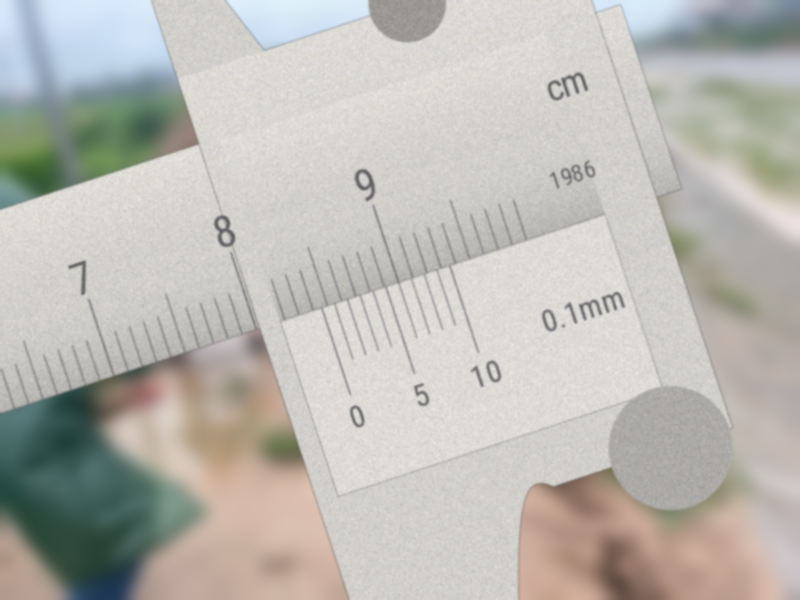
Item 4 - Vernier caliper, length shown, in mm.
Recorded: 84.6 mm
